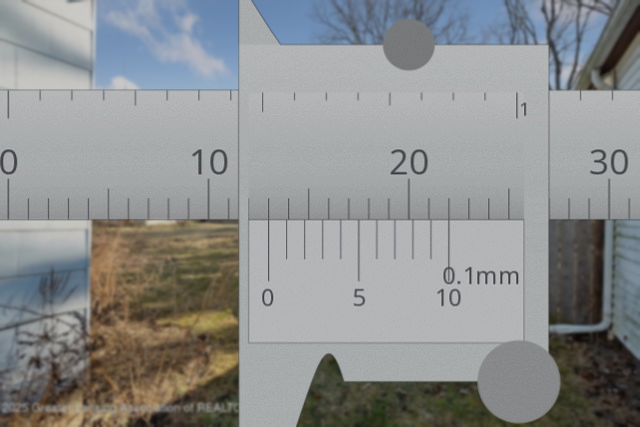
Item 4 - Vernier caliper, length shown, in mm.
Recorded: 13.0 mm
